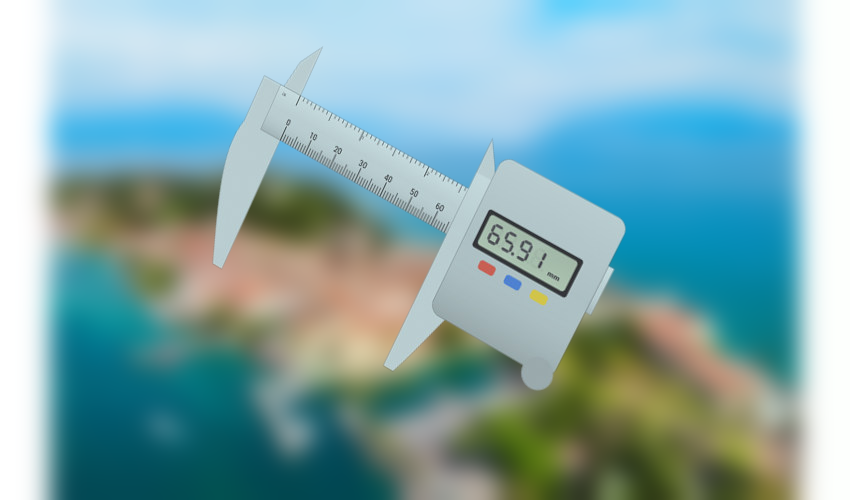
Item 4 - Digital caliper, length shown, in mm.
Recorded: 65.91 mm
